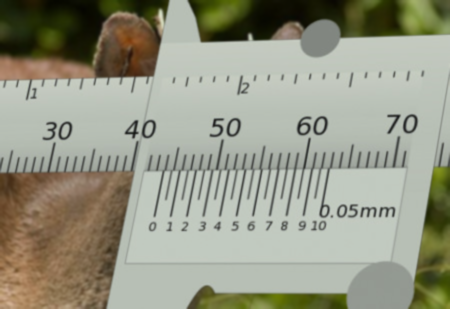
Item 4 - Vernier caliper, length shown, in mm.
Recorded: 43.8 mm
